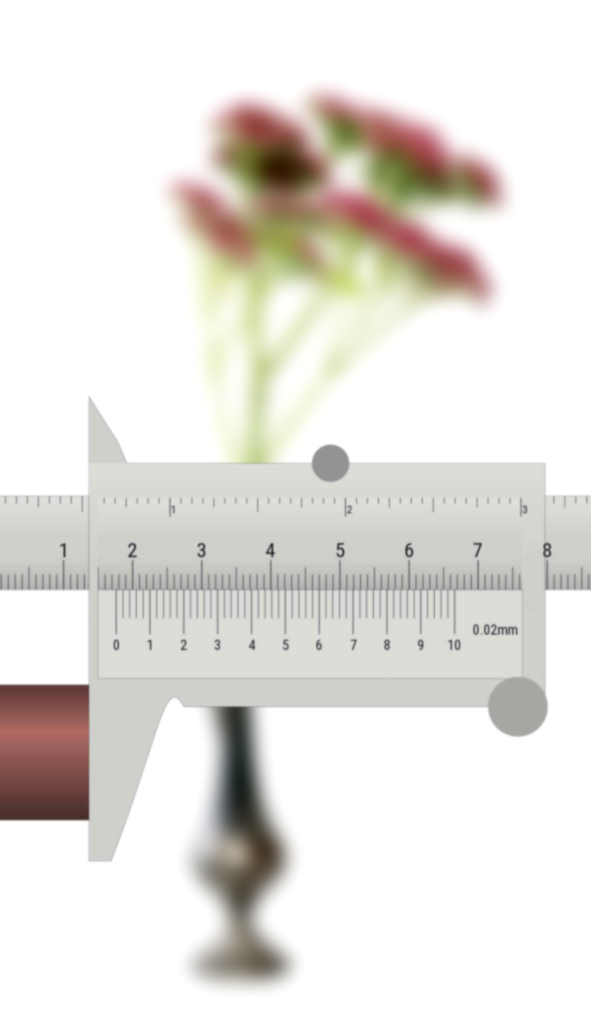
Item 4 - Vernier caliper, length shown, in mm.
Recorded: 17.6 mm
